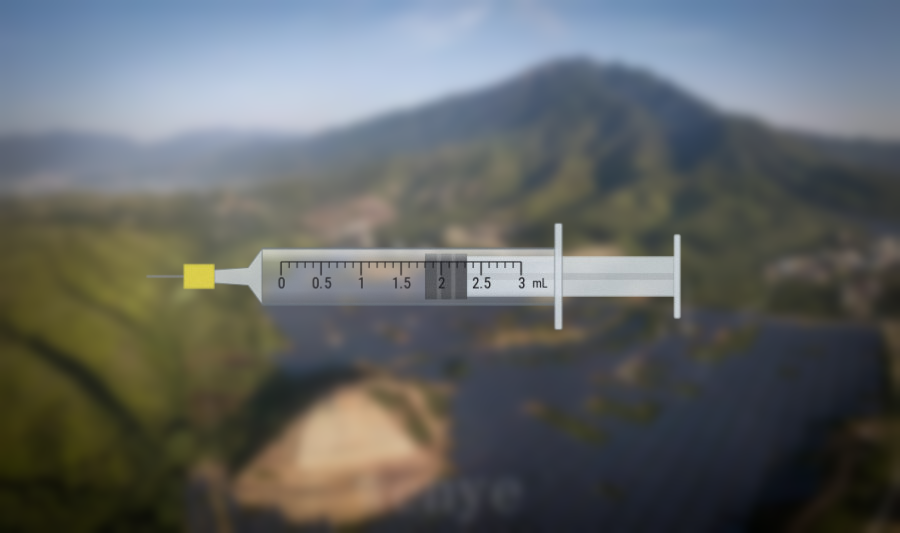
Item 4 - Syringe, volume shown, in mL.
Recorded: 1.8 mL
